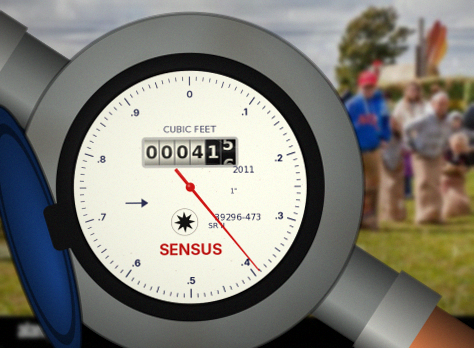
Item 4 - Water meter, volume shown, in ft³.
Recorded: 415.39 ft³
